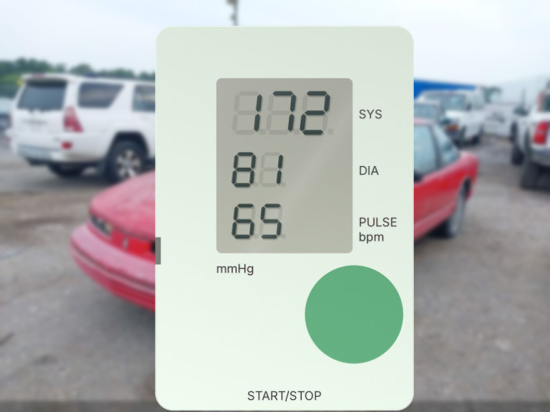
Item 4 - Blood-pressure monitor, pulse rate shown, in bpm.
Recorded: 65 bpm
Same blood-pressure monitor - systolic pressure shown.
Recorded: 172 mmHg
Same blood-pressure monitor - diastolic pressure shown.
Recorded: 81 mmHg
